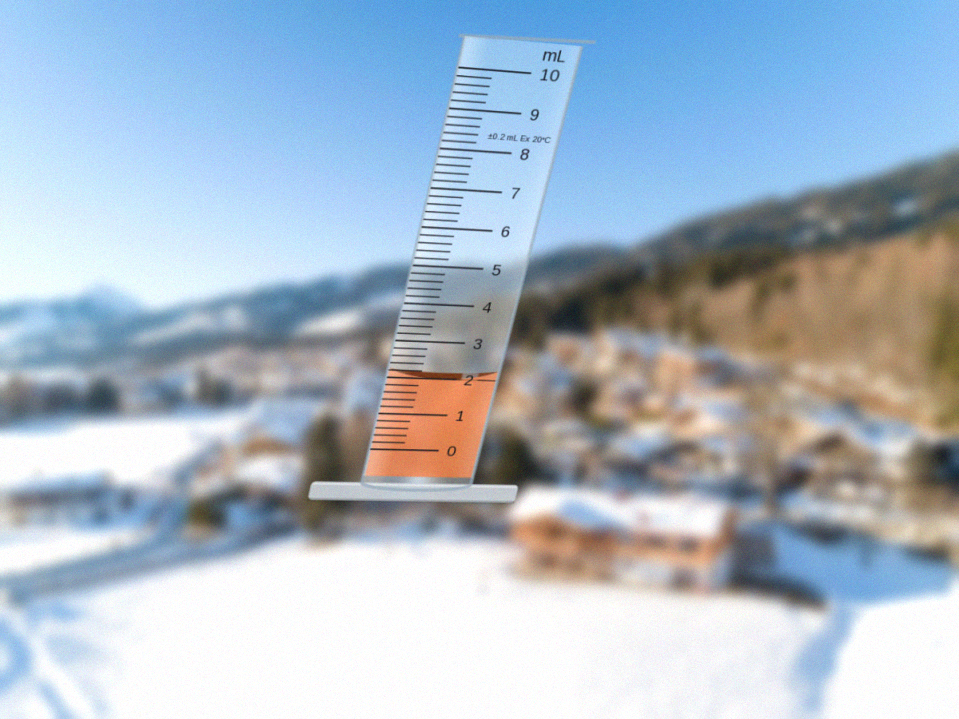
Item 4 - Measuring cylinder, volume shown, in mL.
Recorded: 2 mL
